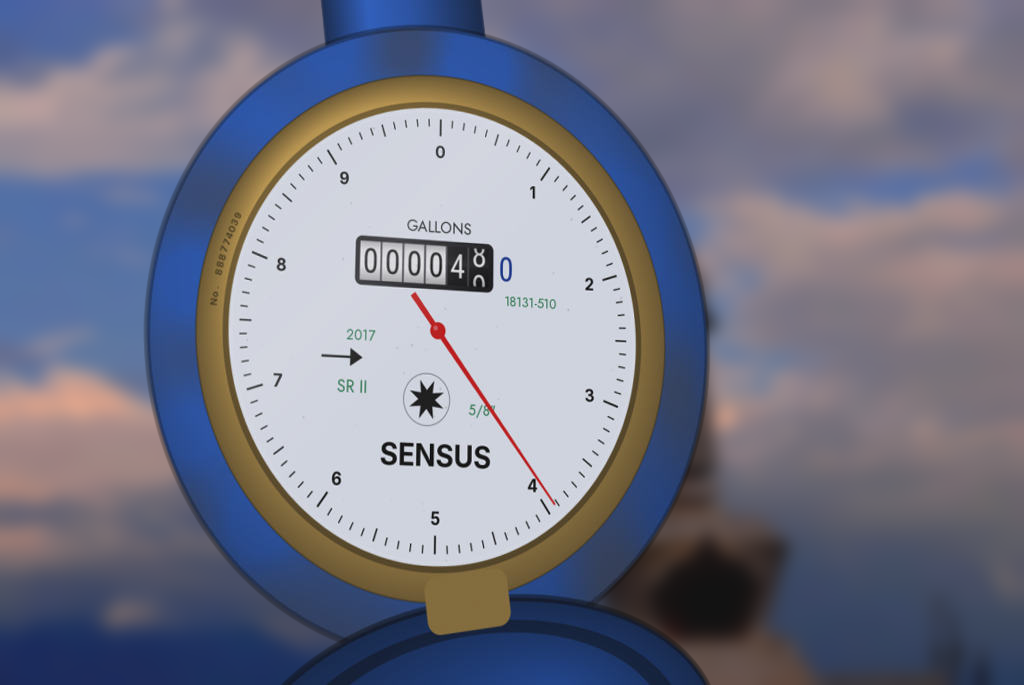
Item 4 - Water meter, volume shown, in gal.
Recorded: 483.9 gal
